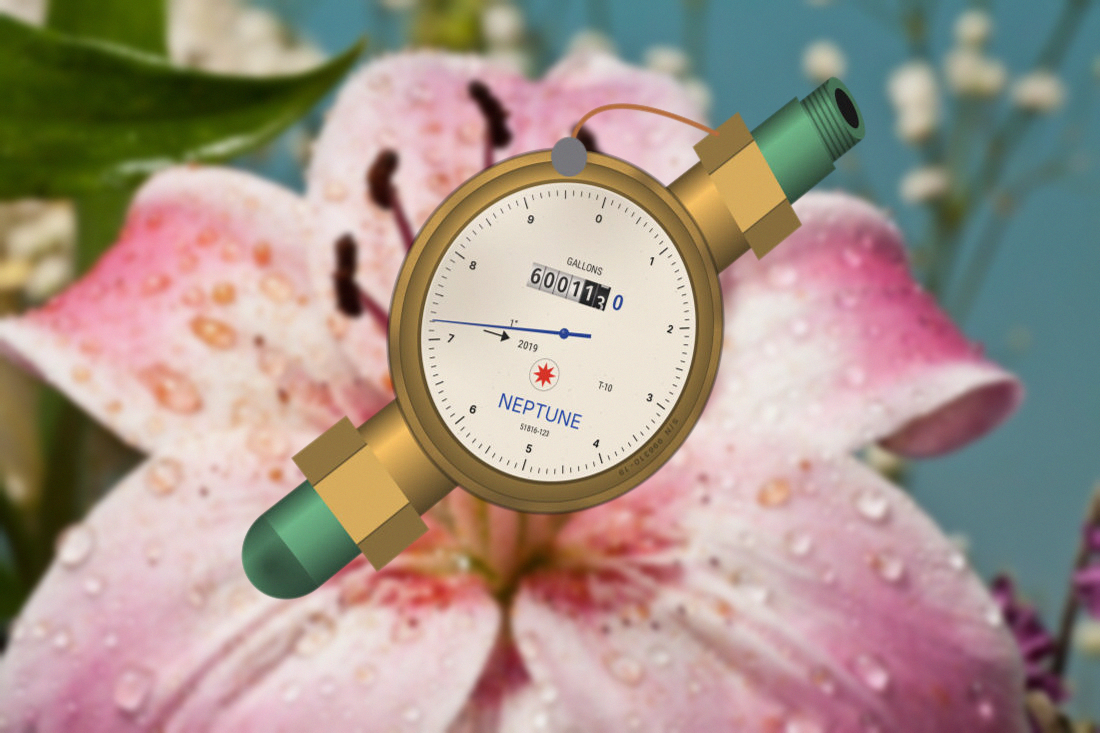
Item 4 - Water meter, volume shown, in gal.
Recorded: 6001127.2 gal
